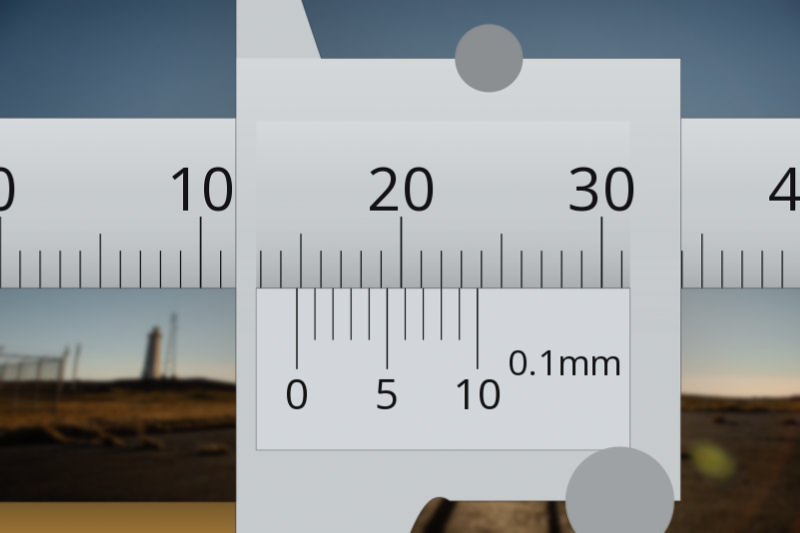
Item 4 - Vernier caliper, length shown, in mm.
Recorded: 14.8 mm
